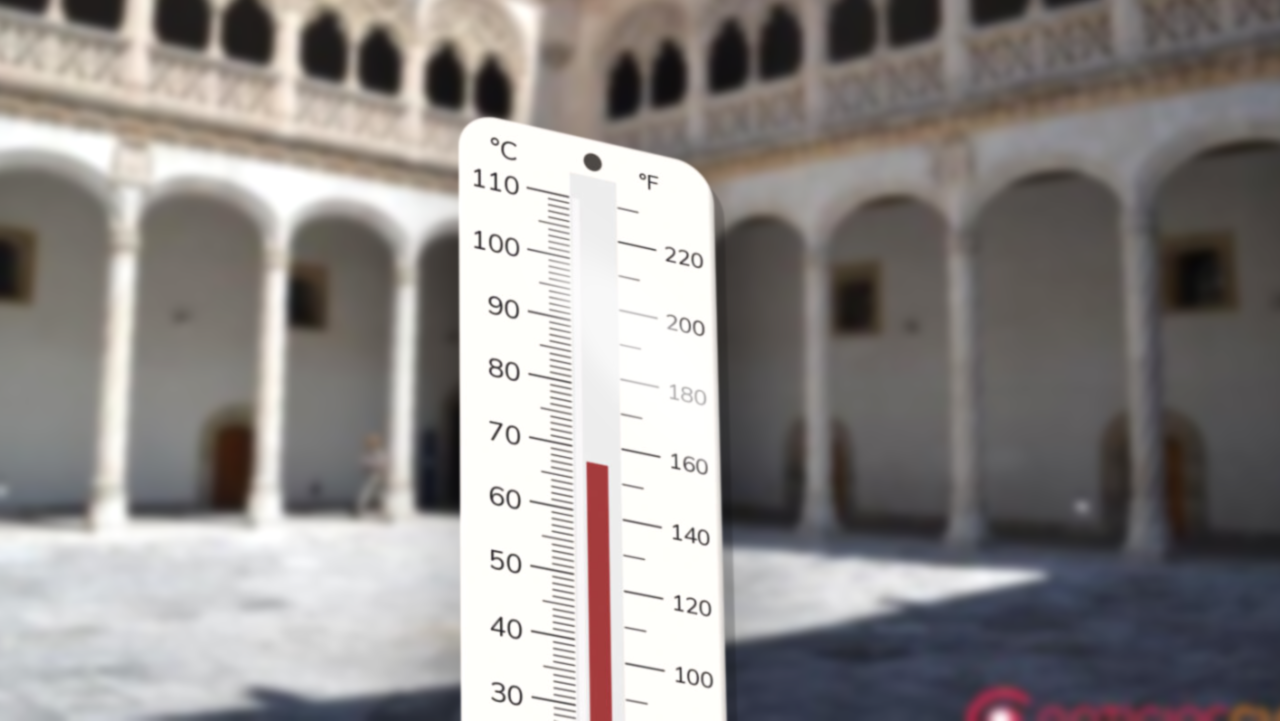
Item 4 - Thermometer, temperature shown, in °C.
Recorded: 68 °C
